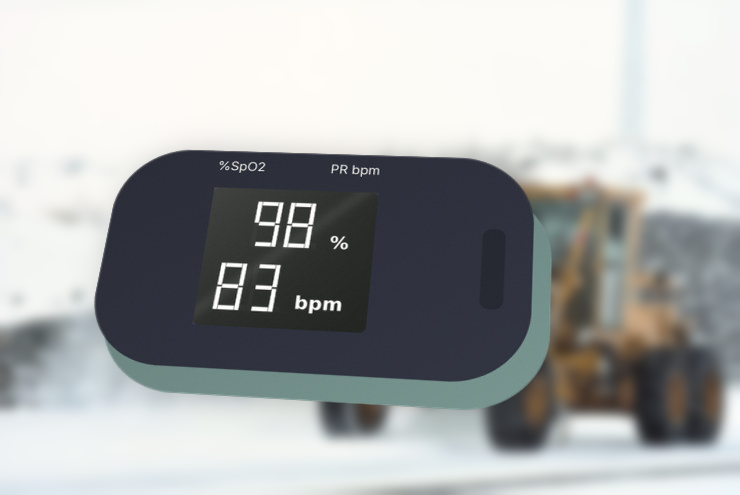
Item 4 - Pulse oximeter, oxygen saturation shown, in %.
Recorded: 98 %
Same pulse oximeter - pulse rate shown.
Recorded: 83 bpm
